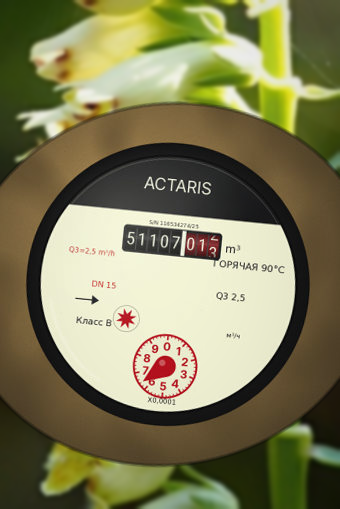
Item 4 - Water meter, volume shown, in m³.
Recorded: 51107.0126 m³
